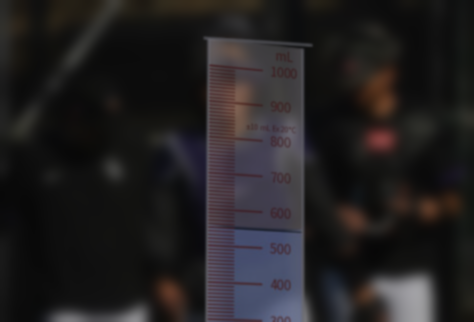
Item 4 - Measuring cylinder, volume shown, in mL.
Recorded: 550 mL
